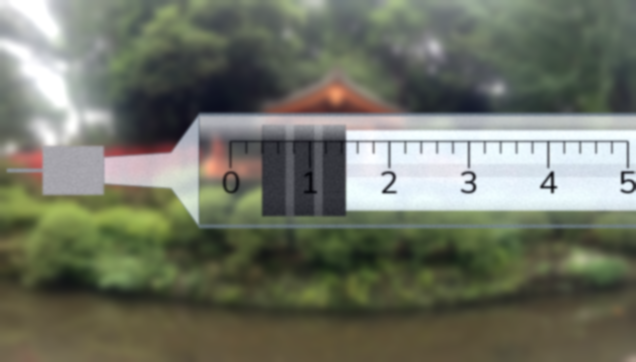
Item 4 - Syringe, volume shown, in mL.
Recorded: 0.4 mL
